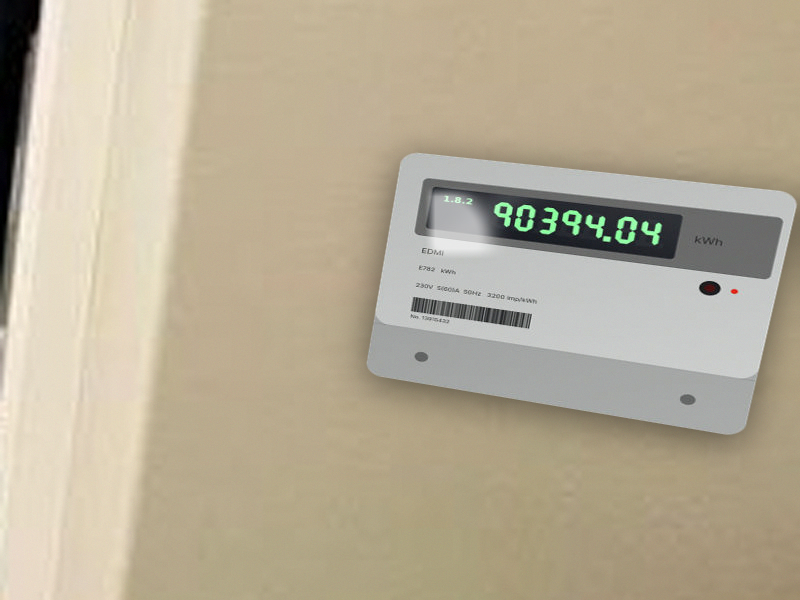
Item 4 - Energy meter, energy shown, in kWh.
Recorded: 90394.04 kWh
